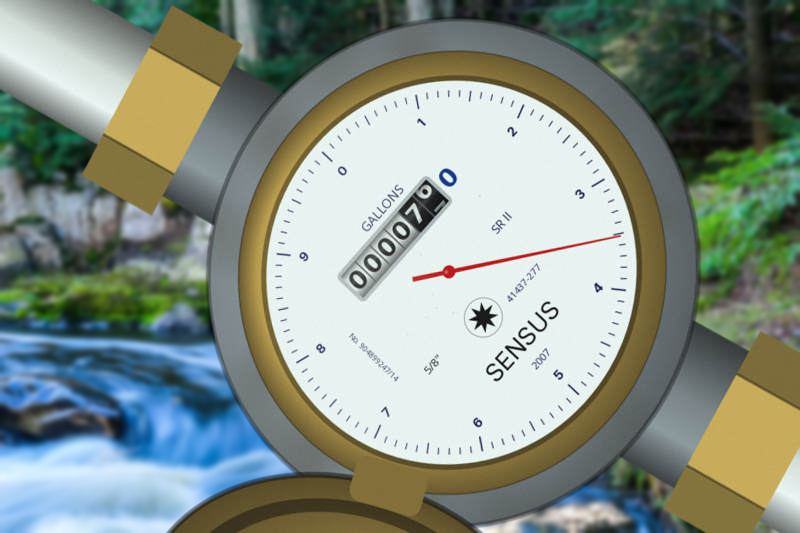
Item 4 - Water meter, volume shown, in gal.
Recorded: 763.5 gal
